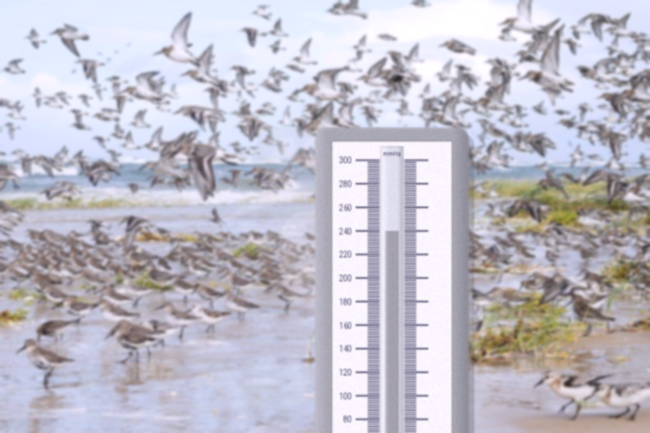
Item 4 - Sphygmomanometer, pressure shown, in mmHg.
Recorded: 240 mmHg
